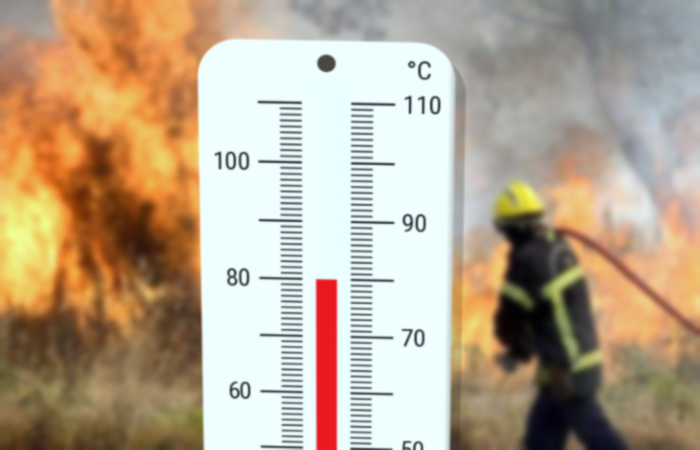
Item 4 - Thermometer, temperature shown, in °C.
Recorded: 80 °C
